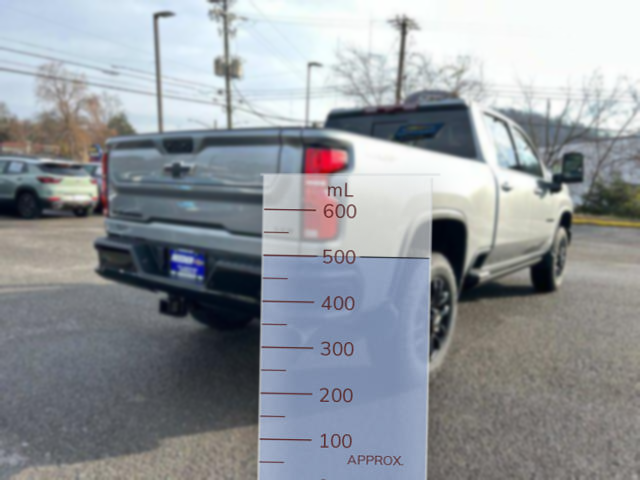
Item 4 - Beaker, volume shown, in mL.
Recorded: 500 mL
